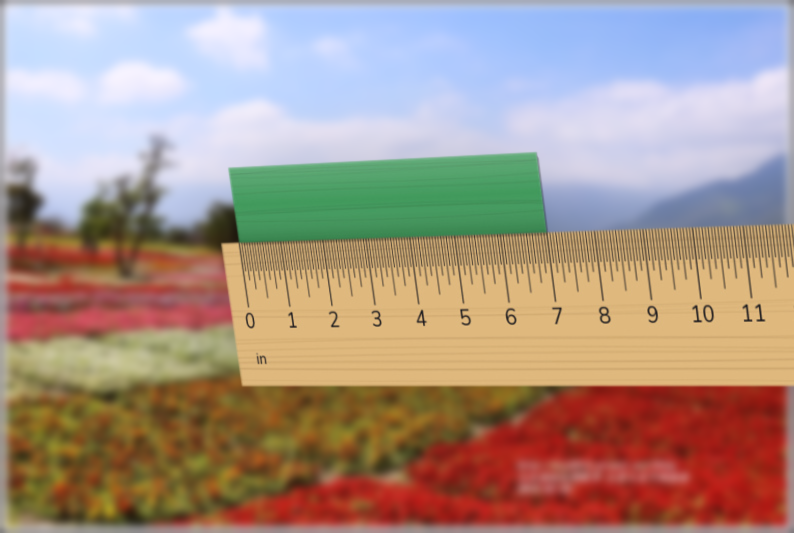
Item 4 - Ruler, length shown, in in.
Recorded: 7 in
